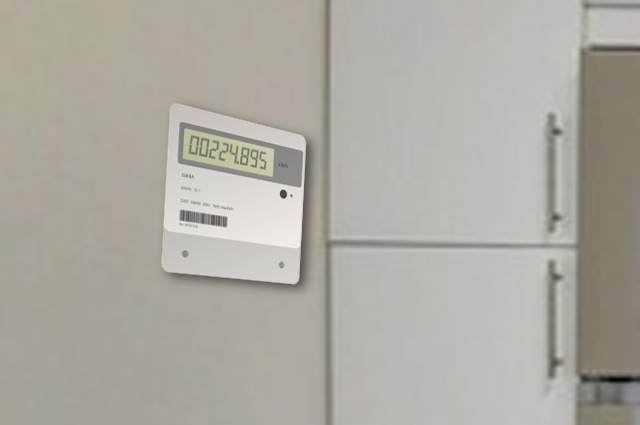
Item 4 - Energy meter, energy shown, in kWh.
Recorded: 224.895 kWh
